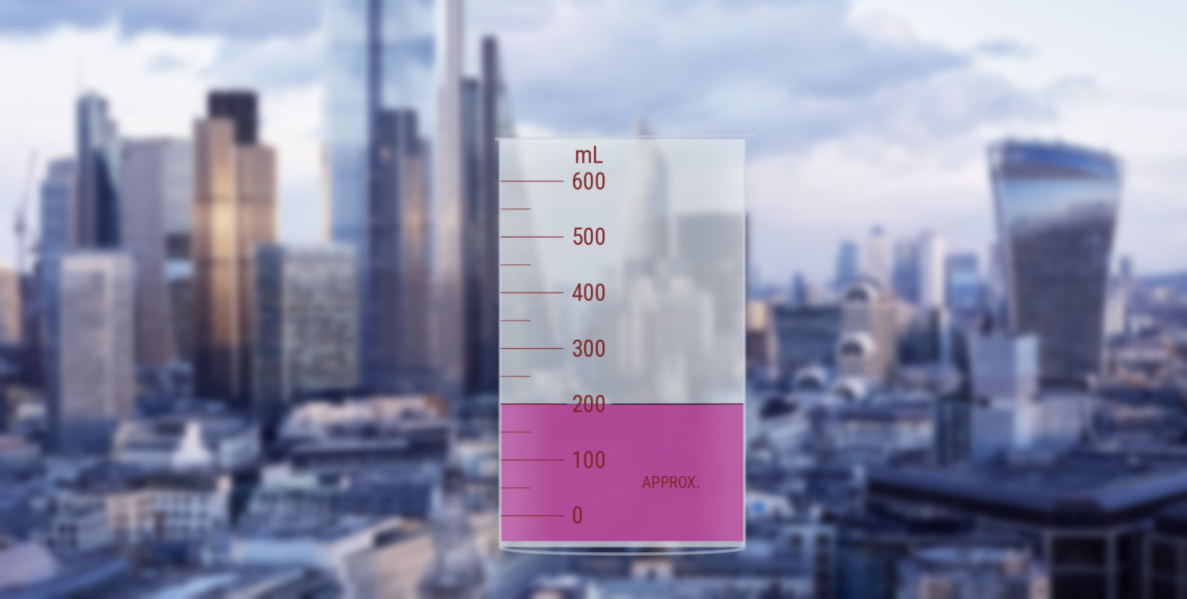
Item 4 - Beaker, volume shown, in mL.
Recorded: 200 mL
